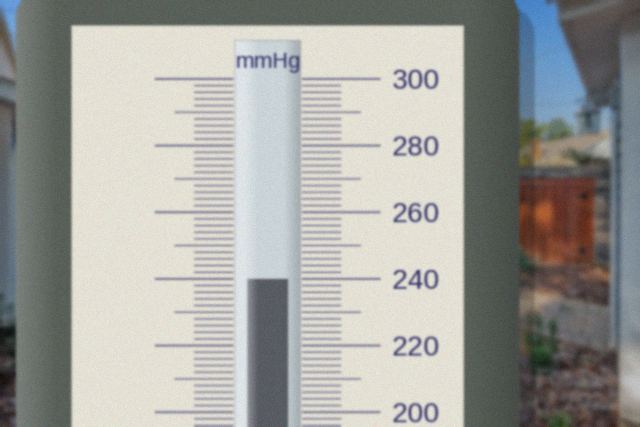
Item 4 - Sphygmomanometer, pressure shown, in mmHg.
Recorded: 240 mmHg
